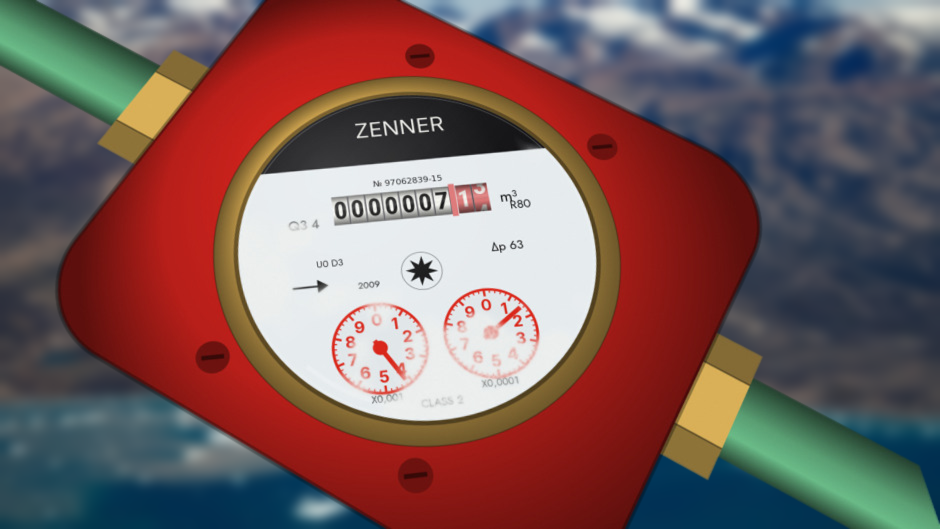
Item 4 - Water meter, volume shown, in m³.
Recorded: 7.1341 m³
